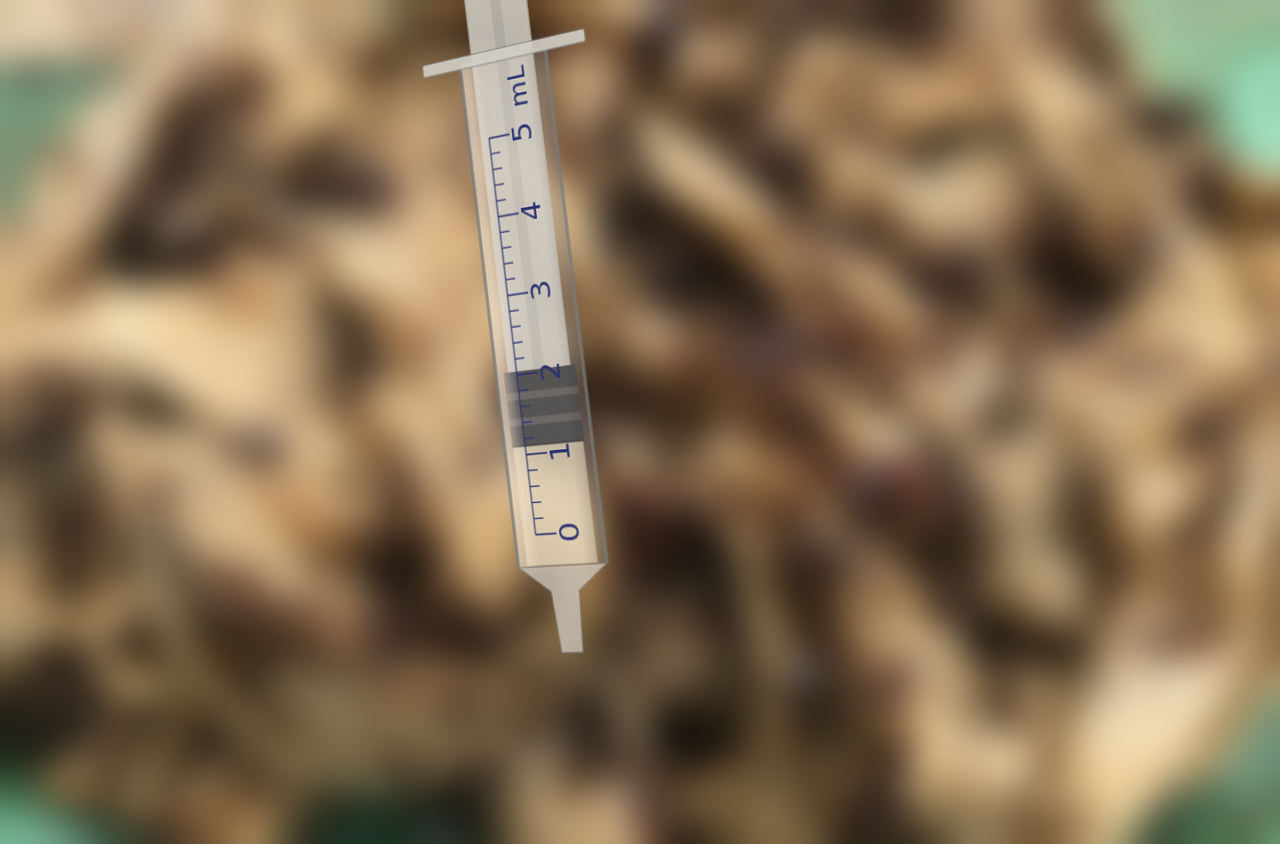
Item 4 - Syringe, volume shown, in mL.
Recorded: 1.1 mL
